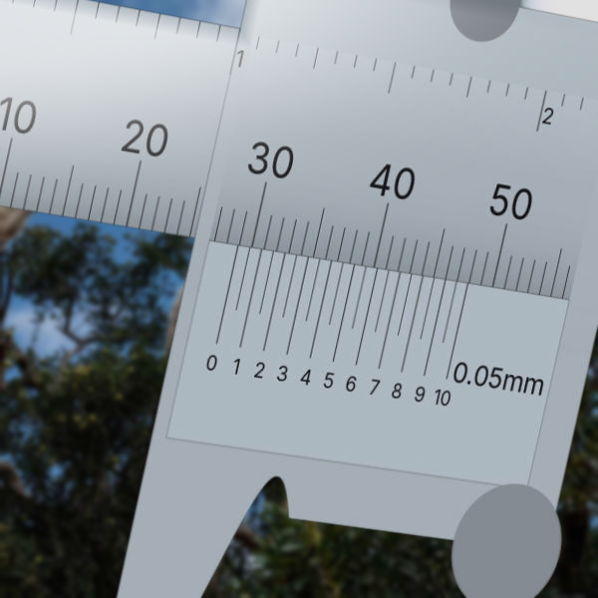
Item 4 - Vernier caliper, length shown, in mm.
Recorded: 28.9 mm
